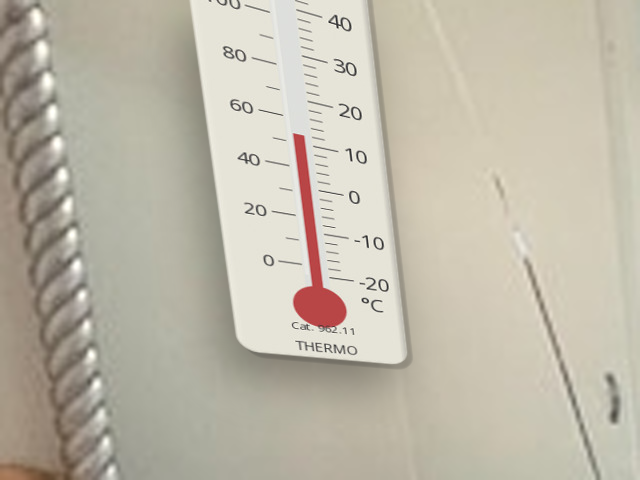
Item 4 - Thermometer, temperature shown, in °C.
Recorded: 12 °C
